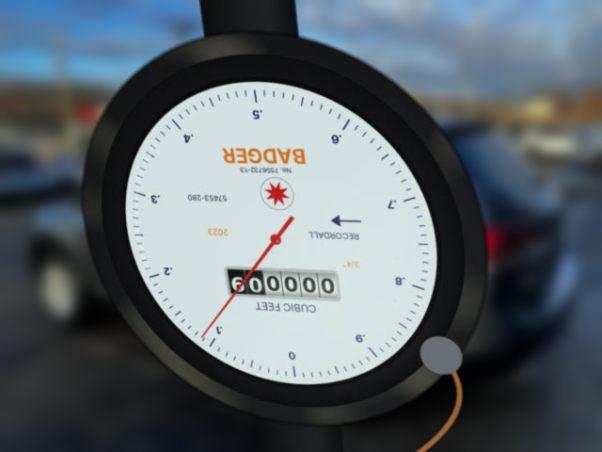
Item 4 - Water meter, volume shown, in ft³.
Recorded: 9.11 ft³
